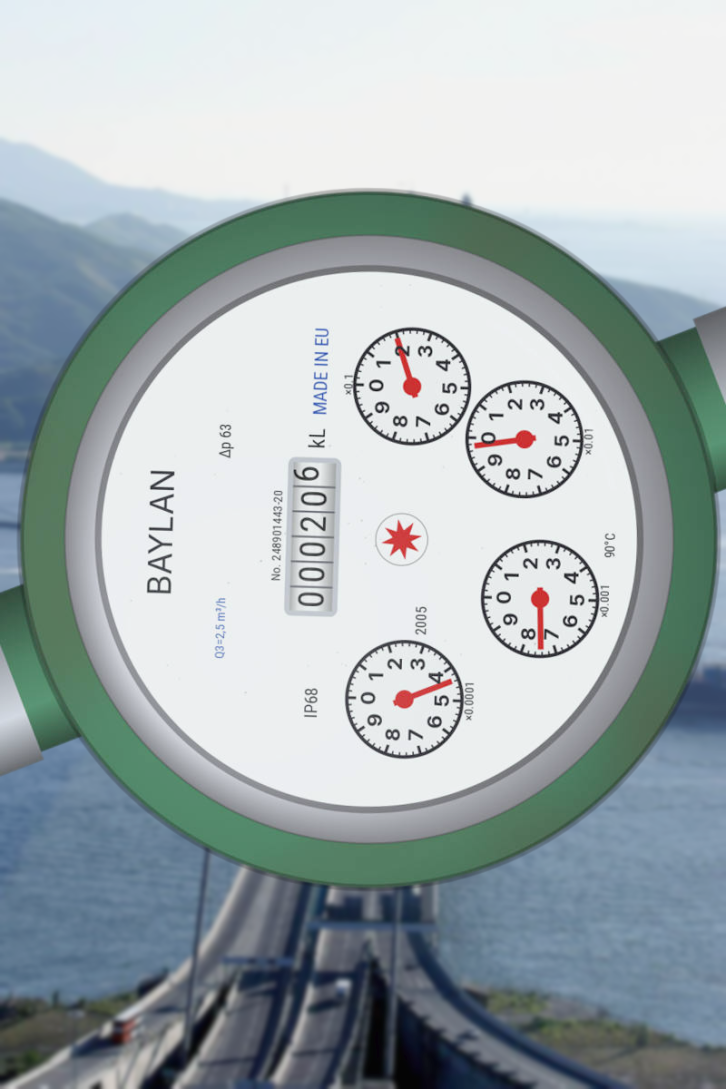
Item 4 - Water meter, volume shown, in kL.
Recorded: 206.1974 kL
